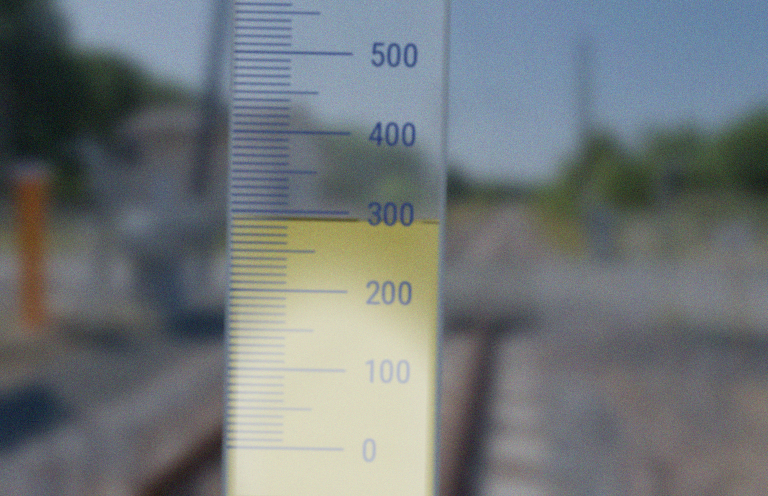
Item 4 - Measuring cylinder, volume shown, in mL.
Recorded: 290 mL
